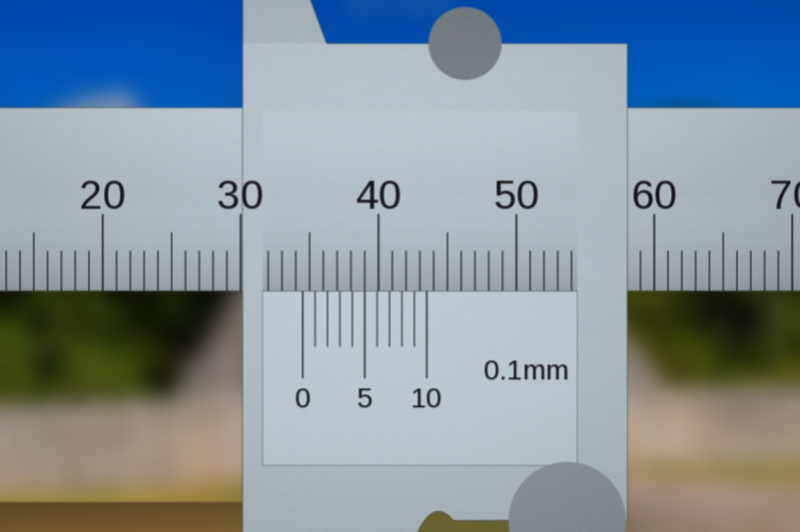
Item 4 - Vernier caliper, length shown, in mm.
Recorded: 34.5 mm
